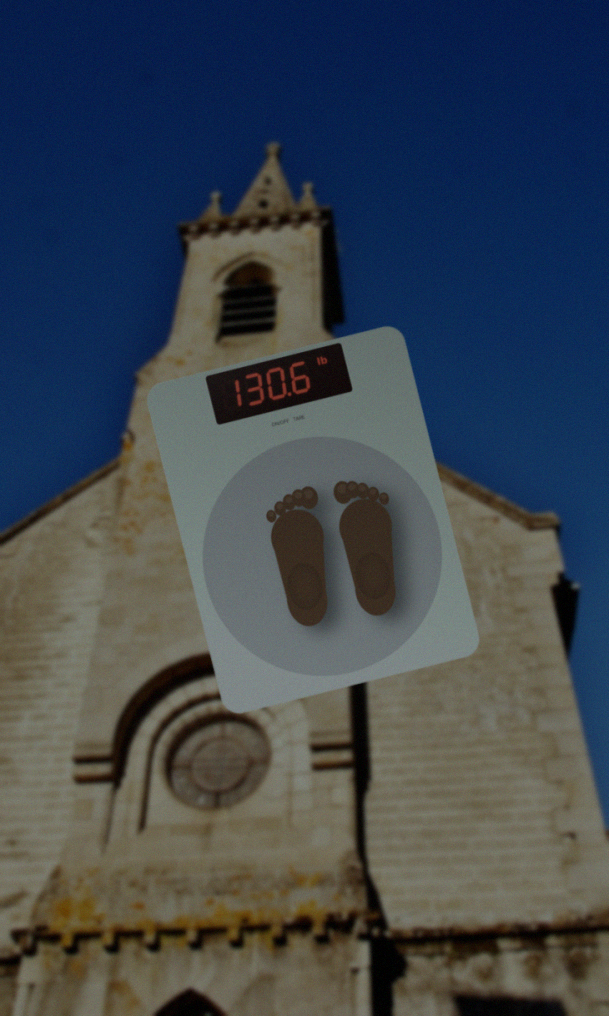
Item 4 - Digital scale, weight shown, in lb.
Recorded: 130.6 lb
